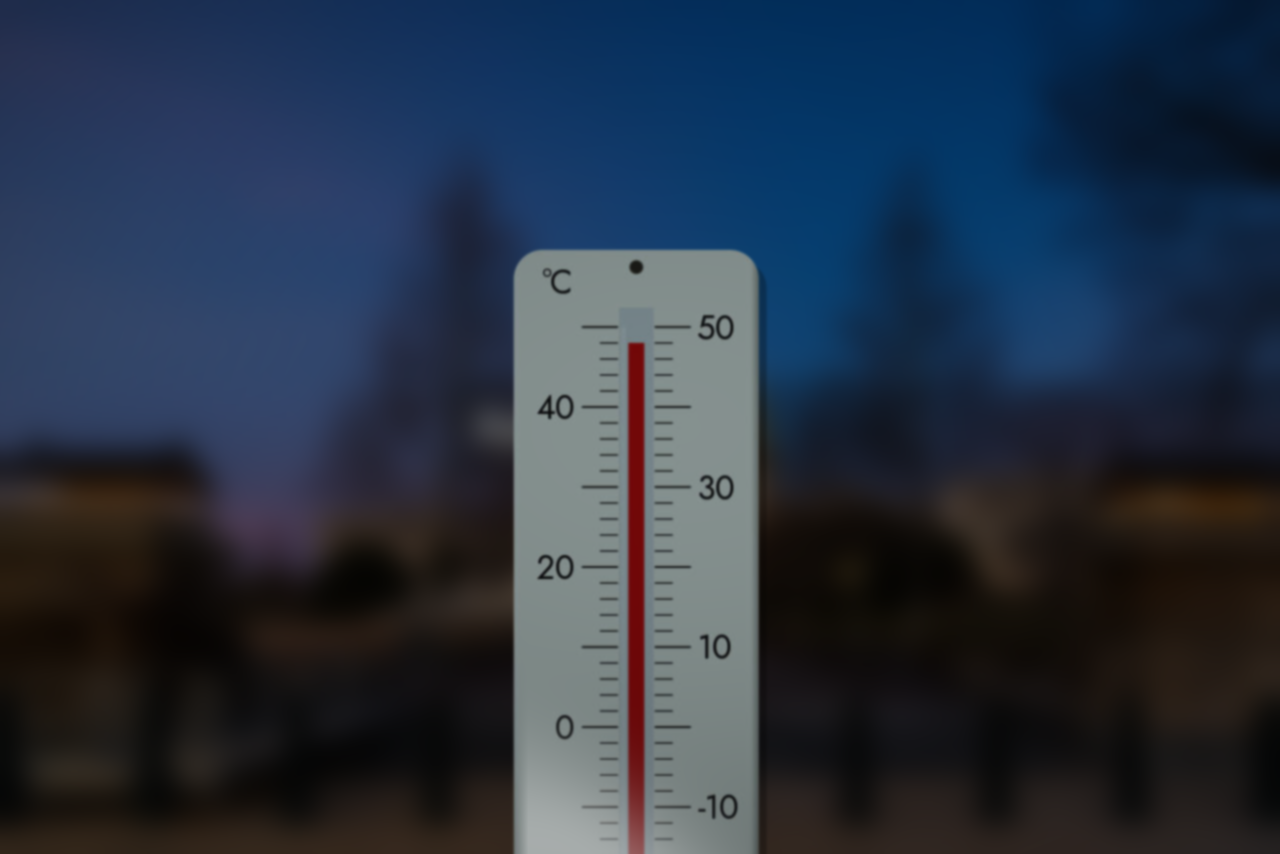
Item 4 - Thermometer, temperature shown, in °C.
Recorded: 48 °C
